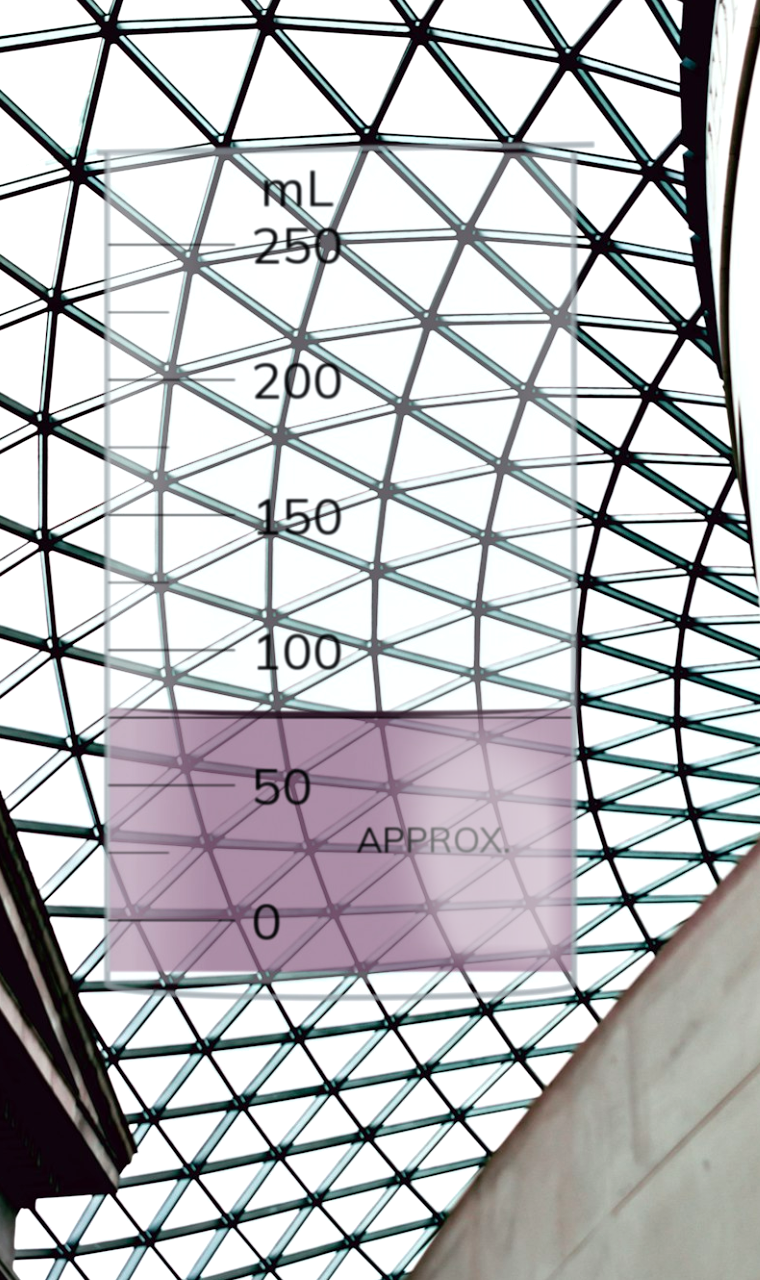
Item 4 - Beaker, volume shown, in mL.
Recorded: 75 mL
